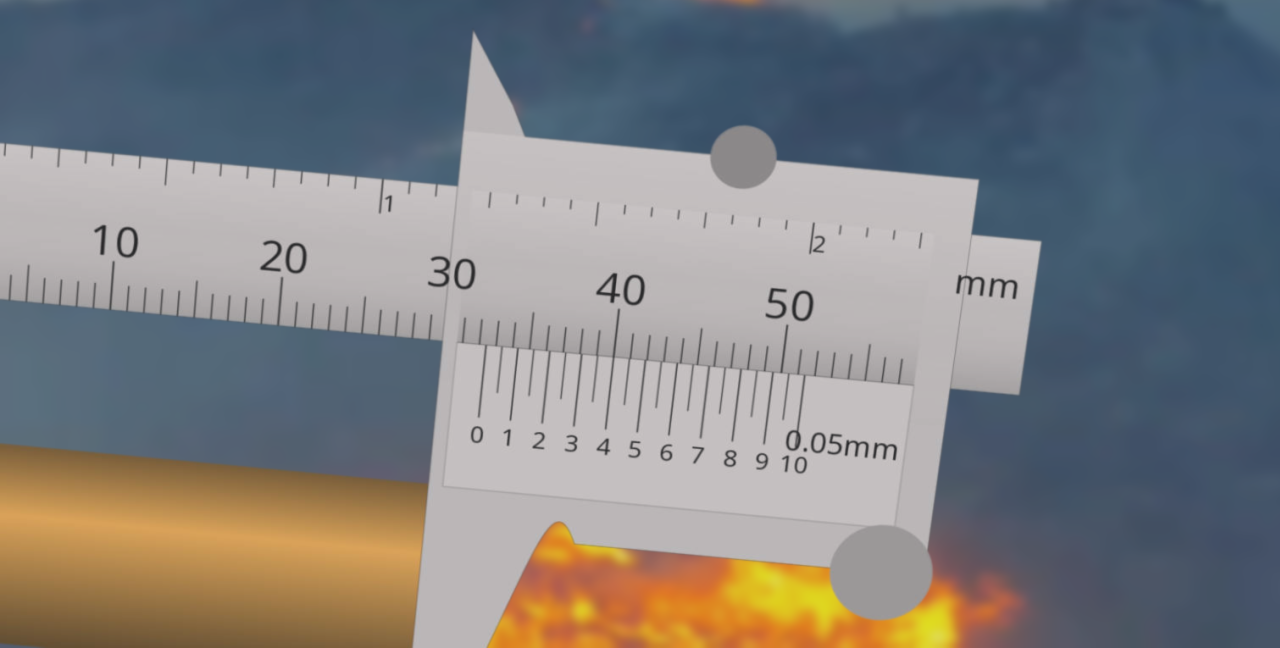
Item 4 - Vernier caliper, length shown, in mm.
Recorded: 32.4 mm
